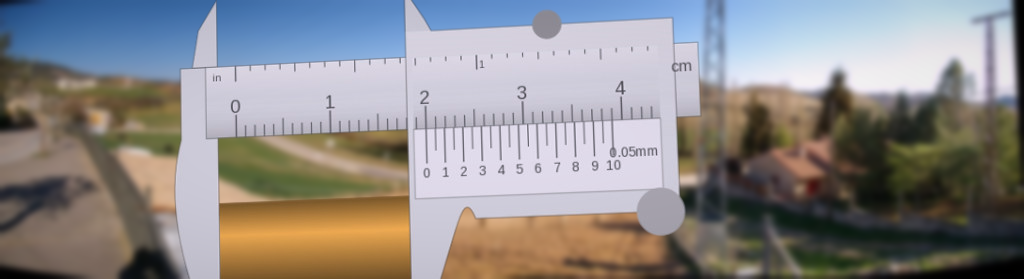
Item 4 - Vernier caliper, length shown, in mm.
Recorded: 20.0 mm
